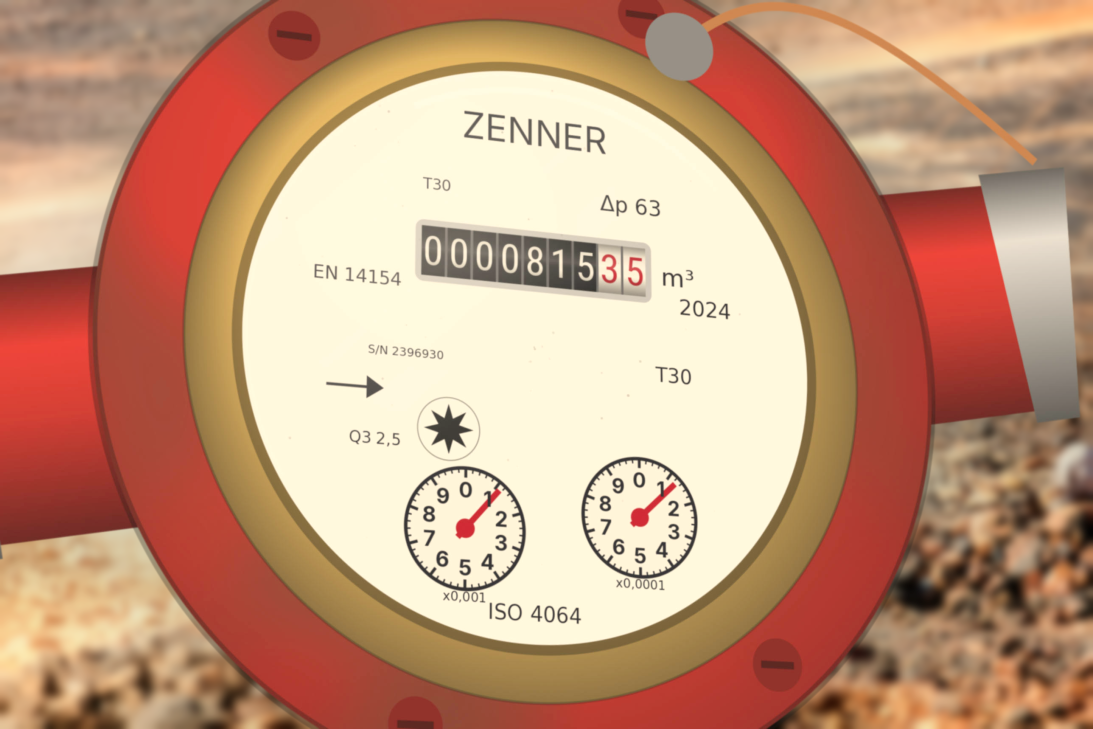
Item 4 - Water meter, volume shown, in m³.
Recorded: 815.3511 m³
